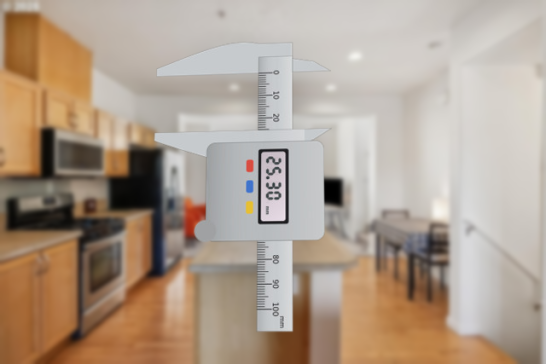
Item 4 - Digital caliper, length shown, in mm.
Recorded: 25.30 mm
